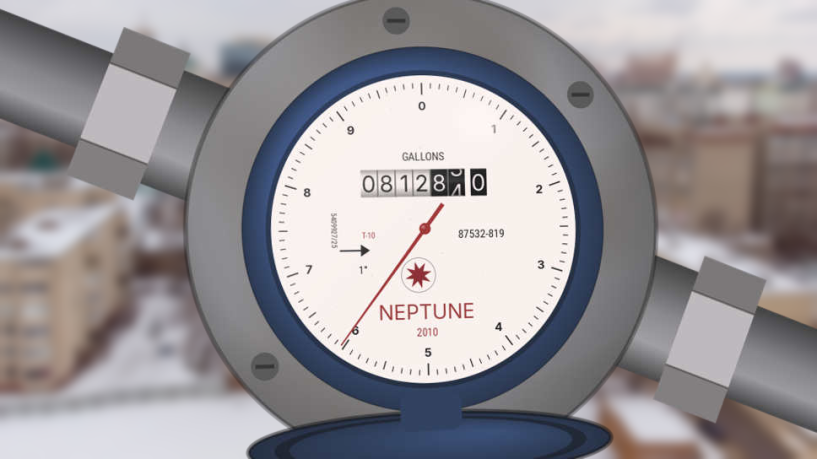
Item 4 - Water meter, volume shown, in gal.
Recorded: 812836.0 gal
